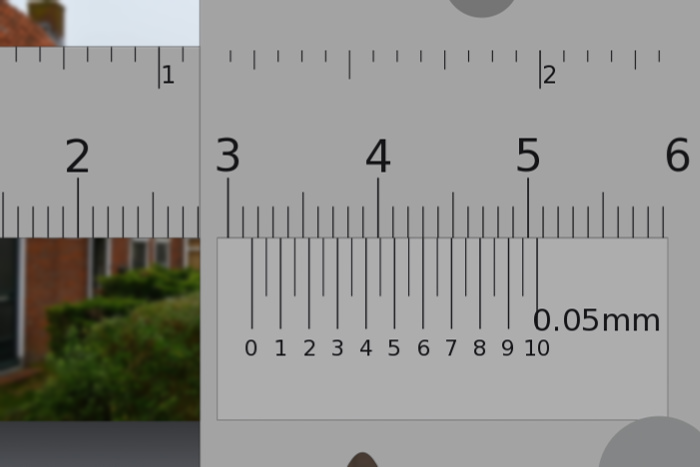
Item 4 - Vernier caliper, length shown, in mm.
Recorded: 31.6 mm
